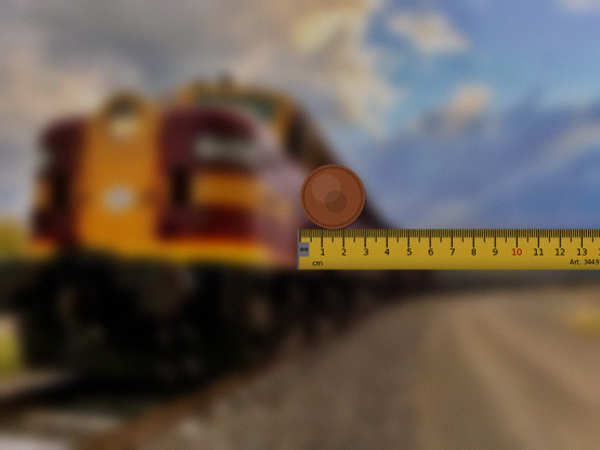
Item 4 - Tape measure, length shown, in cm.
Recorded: 3 cm
